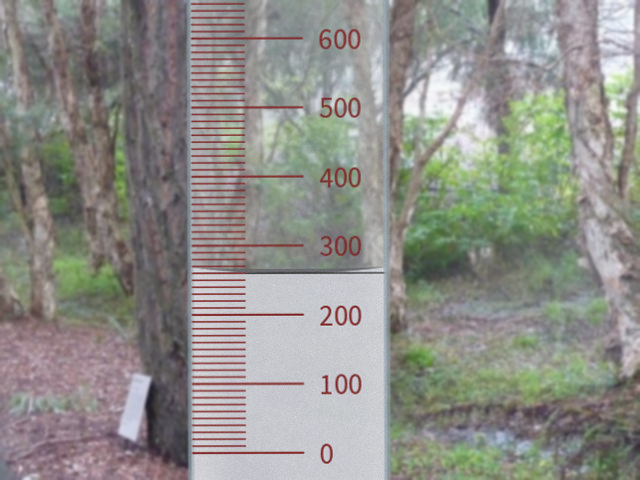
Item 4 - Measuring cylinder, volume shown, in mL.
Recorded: 260 mL
